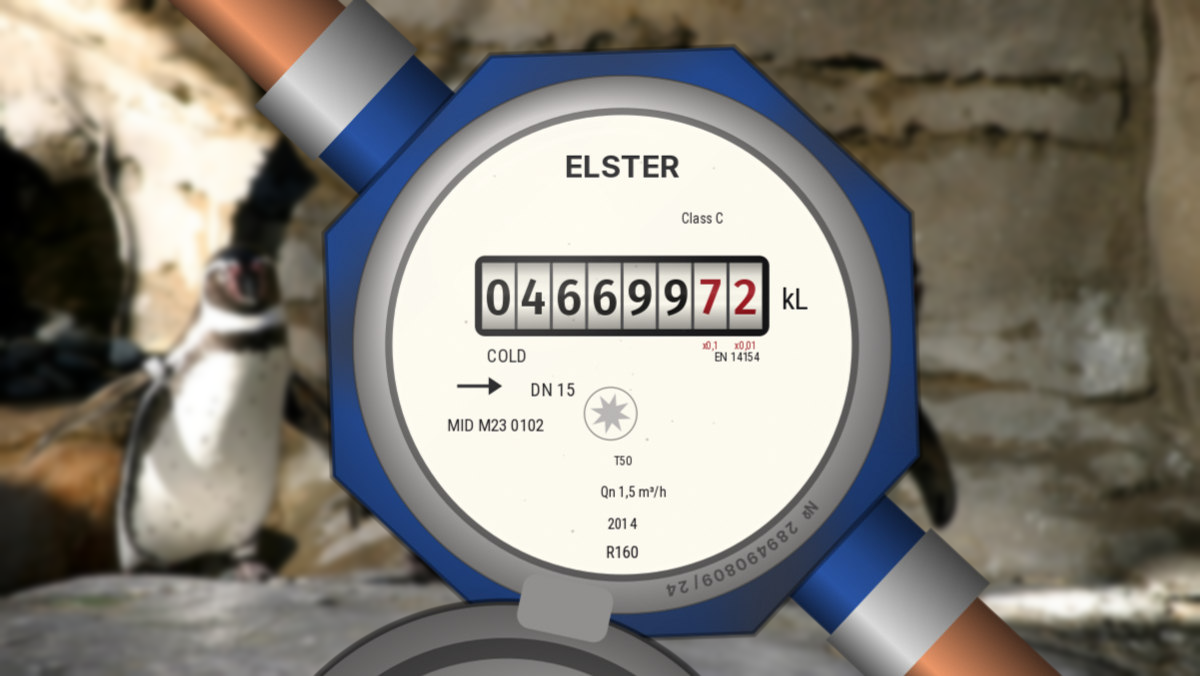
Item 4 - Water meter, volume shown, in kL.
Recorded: 46699.72 kL
